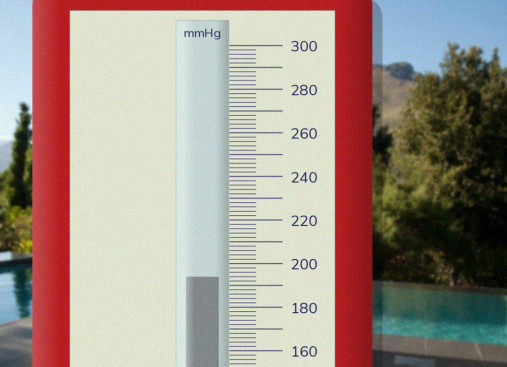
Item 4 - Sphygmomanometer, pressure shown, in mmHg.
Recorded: 194 mmHg
